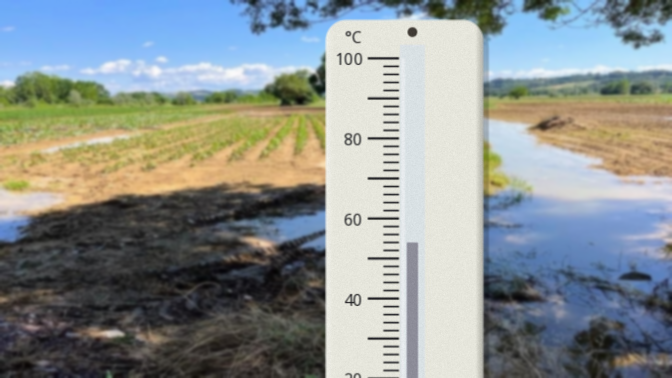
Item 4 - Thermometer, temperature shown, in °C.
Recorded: 54 °C
